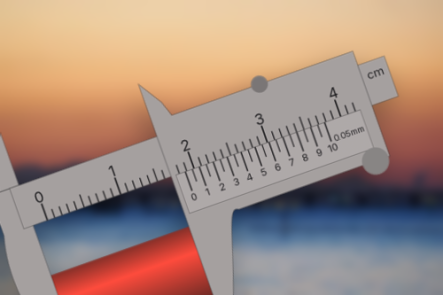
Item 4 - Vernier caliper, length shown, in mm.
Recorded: 18.8 mm
